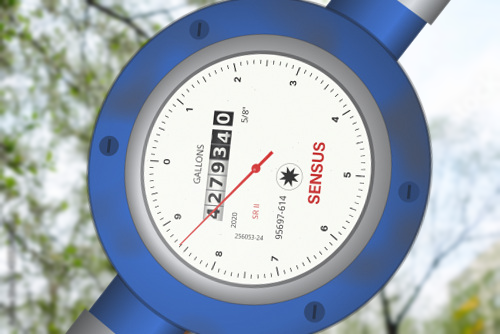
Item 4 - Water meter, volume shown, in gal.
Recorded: 4279338.6 gal
